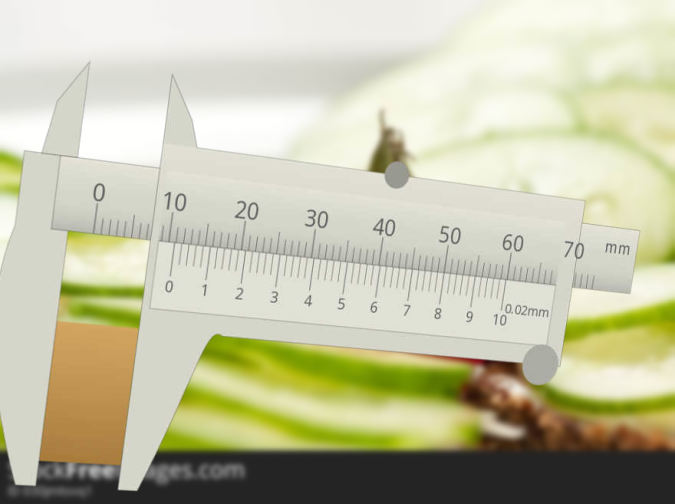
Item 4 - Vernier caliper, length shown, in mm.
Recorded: 10.8 mm
